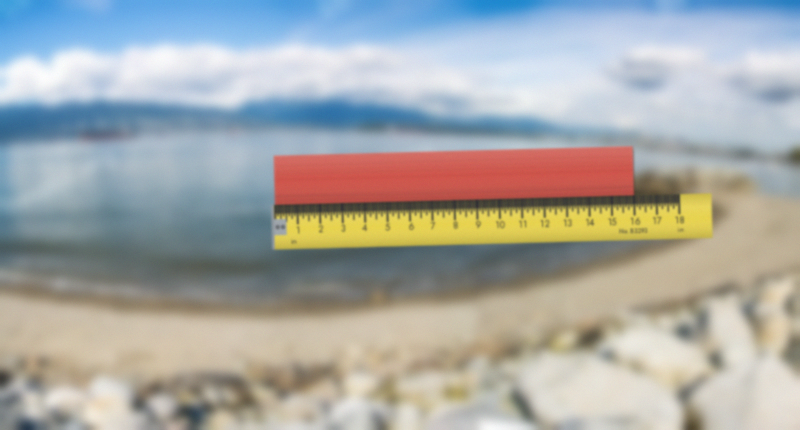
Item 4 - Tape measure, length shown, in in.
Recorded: 16 in
